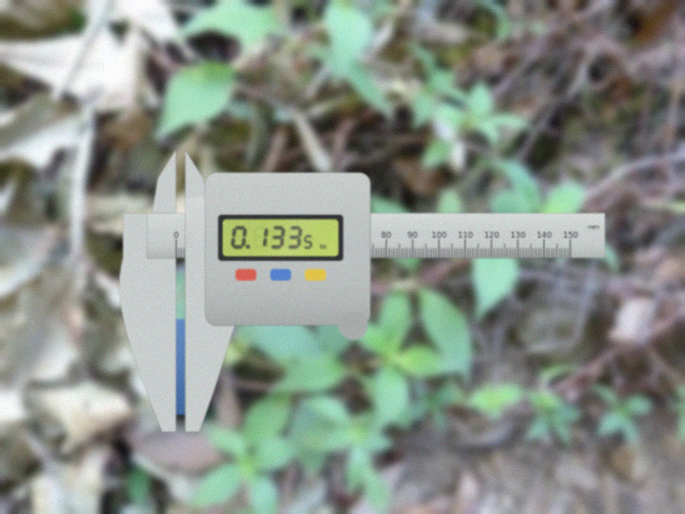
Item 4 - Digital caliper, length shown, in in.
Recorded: 0.1335 in
